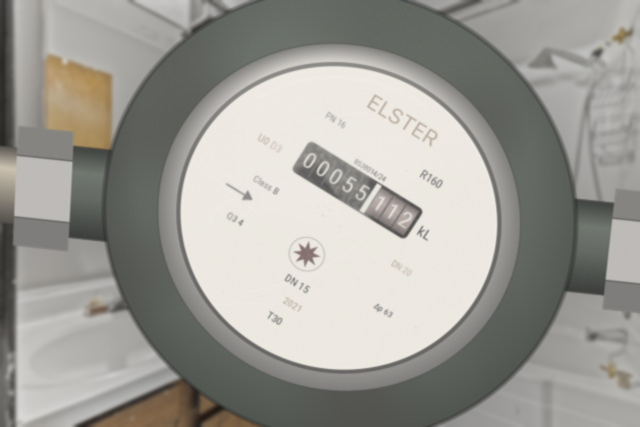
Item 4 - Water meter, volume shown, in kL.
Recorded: 55.112 kL
